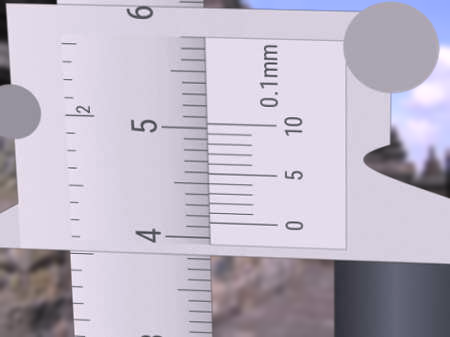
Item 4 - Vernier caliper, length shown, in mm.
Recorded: 41.4 mm
